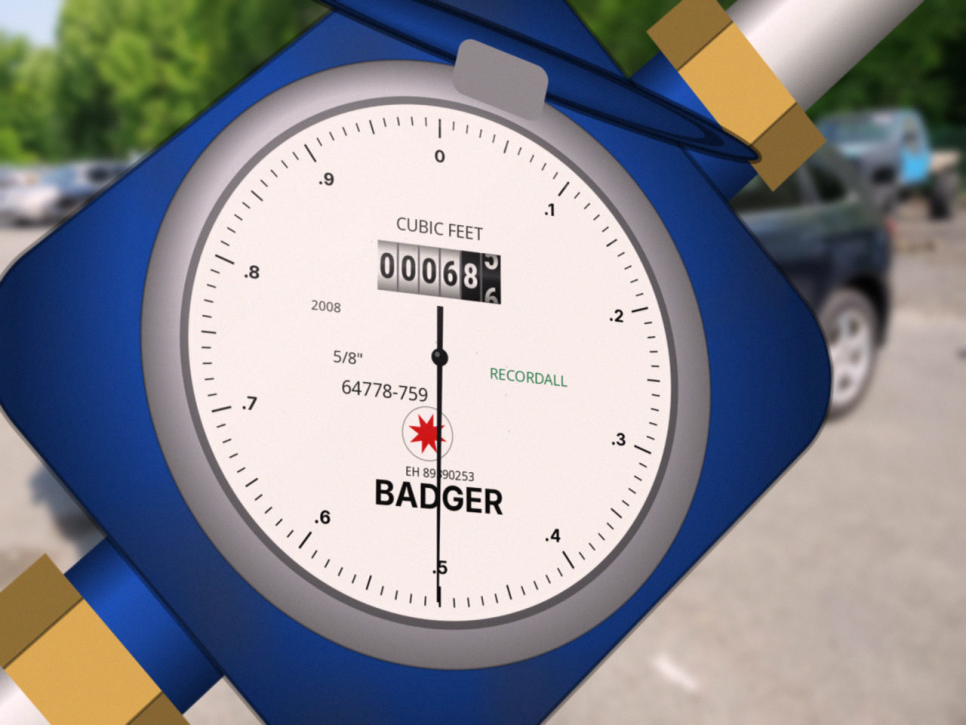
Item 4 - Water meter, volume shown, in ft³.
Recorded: 685.50 ft³
